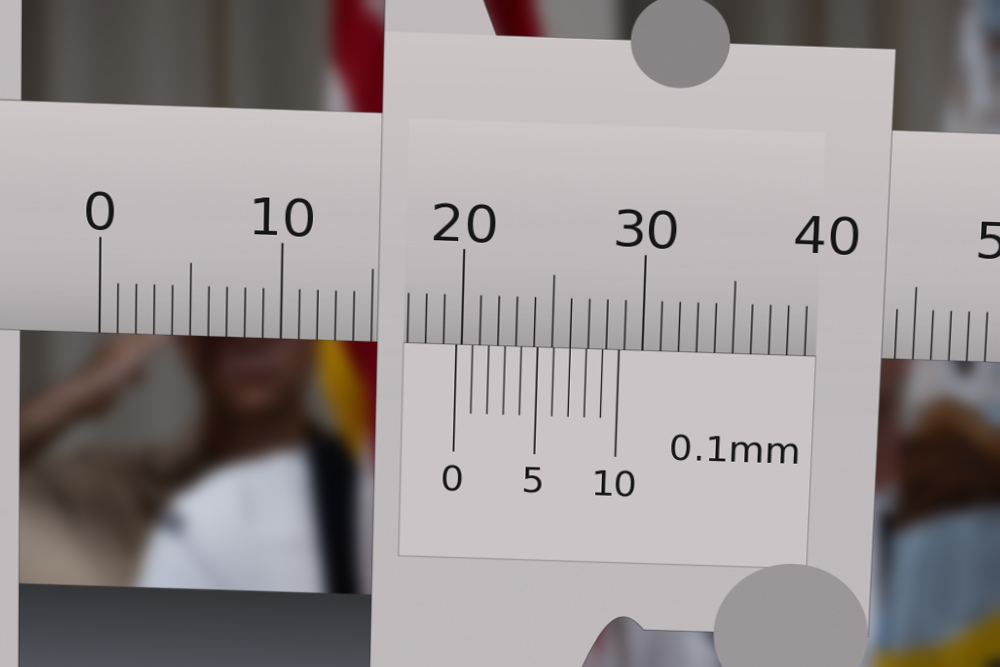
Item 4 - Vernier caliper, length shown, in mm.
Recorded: 19.7 mm
